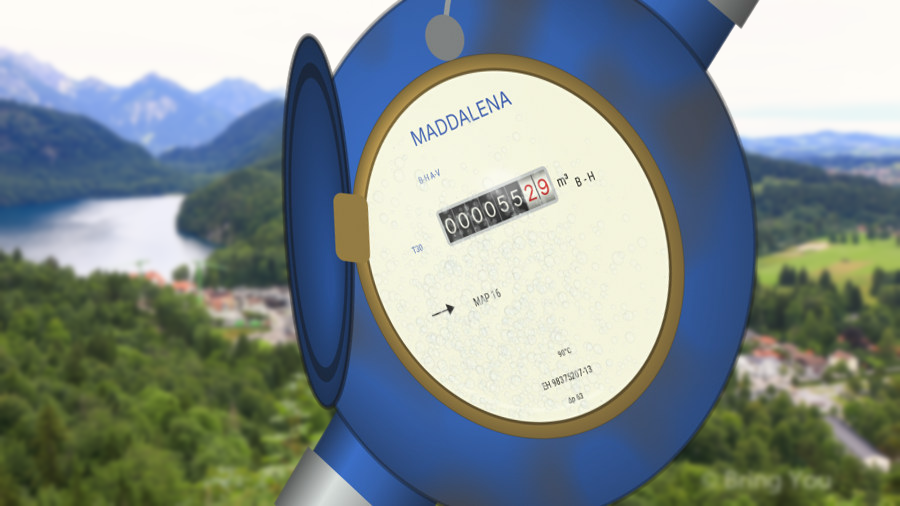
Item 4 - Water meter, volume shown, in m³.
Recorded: 55.29 m³
